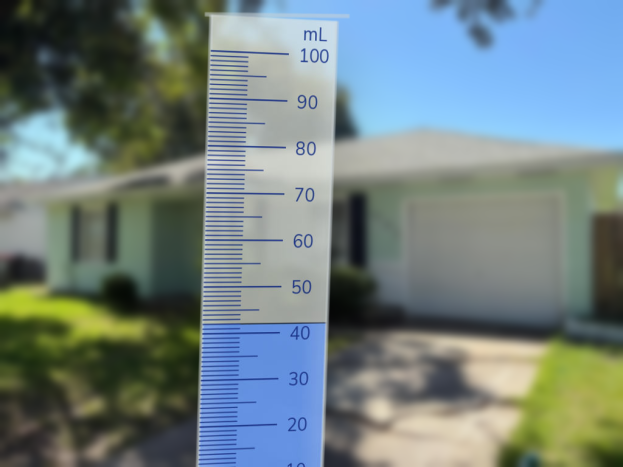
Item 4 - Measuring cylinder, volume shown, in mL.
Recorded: 42 mL
